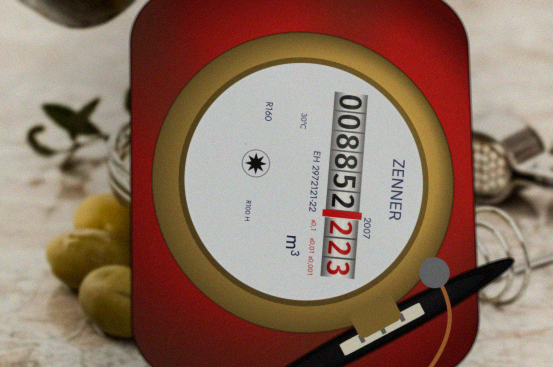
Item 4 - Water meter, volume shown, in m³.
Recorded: 8852.223 m³
